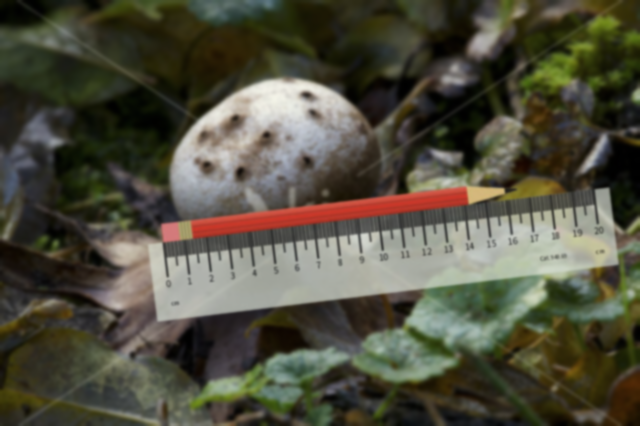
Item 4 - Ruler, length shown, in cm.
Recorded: 16.5 cm
